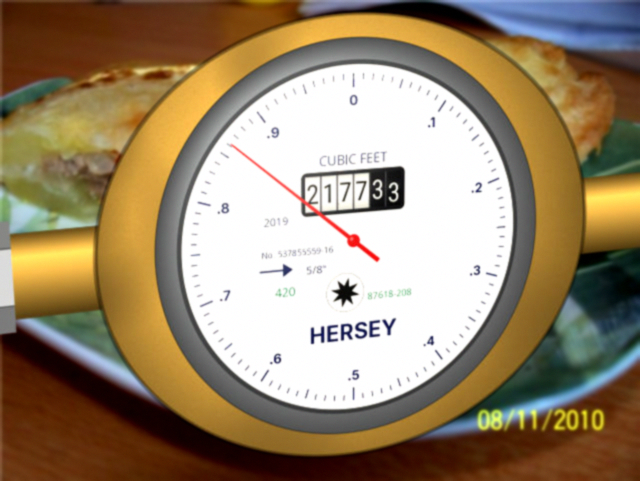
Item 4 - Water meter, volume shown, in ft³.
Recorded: 217732.86 ft³
